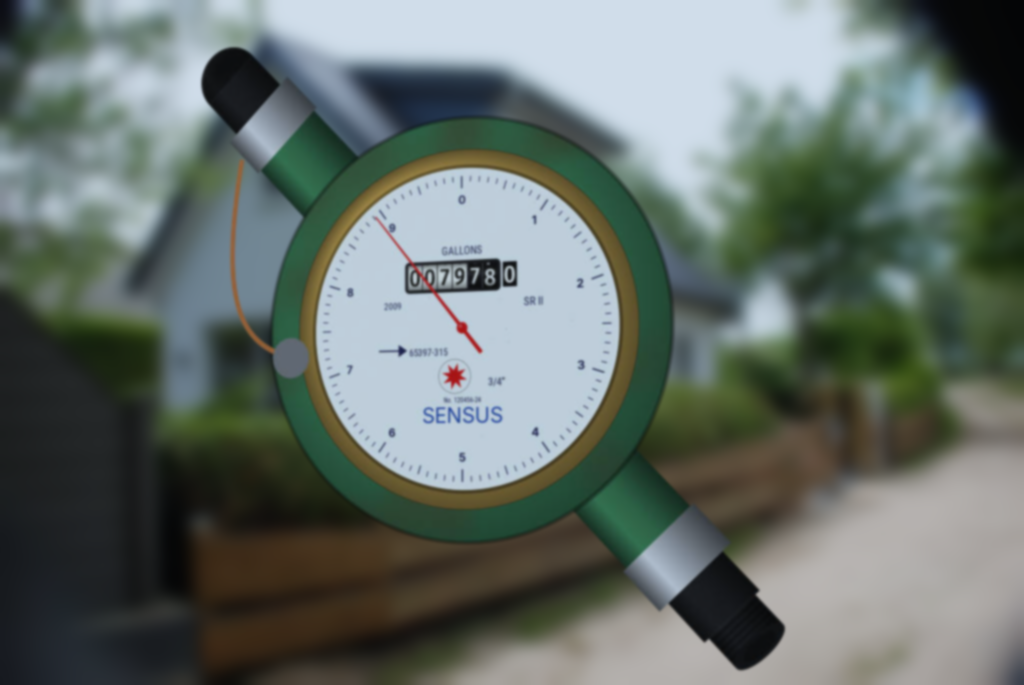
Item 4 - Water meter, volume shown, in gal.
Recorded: 79778.9 gal
